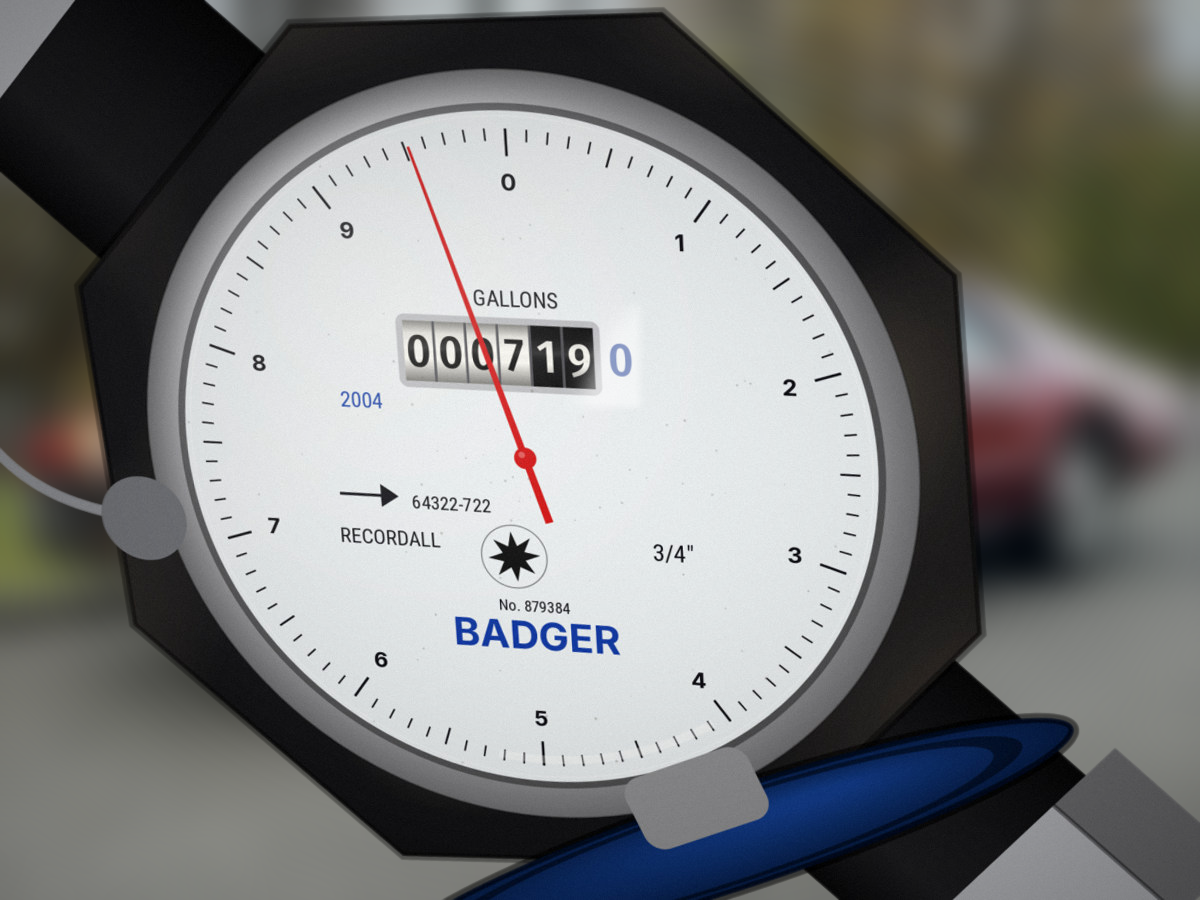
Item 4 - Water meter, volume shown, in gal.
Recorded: 7189.5 gal
